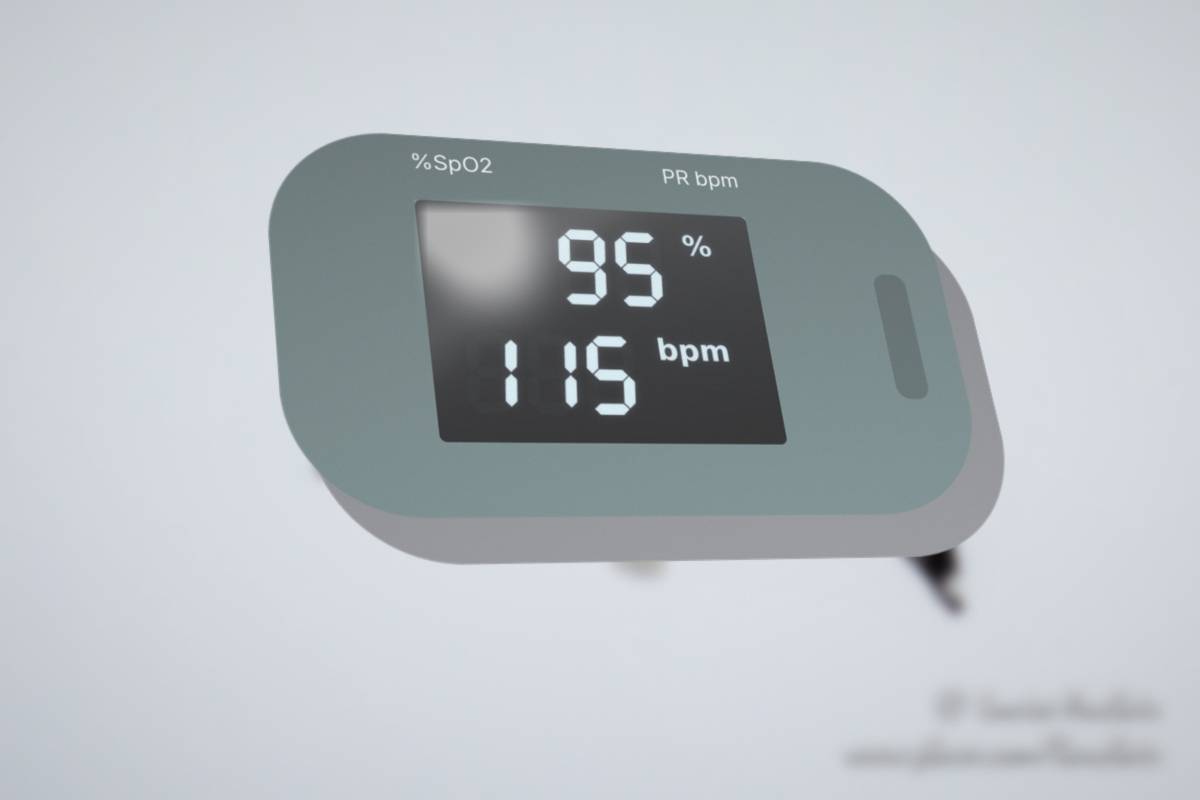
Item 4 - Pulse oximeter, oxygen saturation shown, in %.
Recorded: 95 %
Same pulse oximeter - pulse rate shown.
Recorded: 115 bpm
